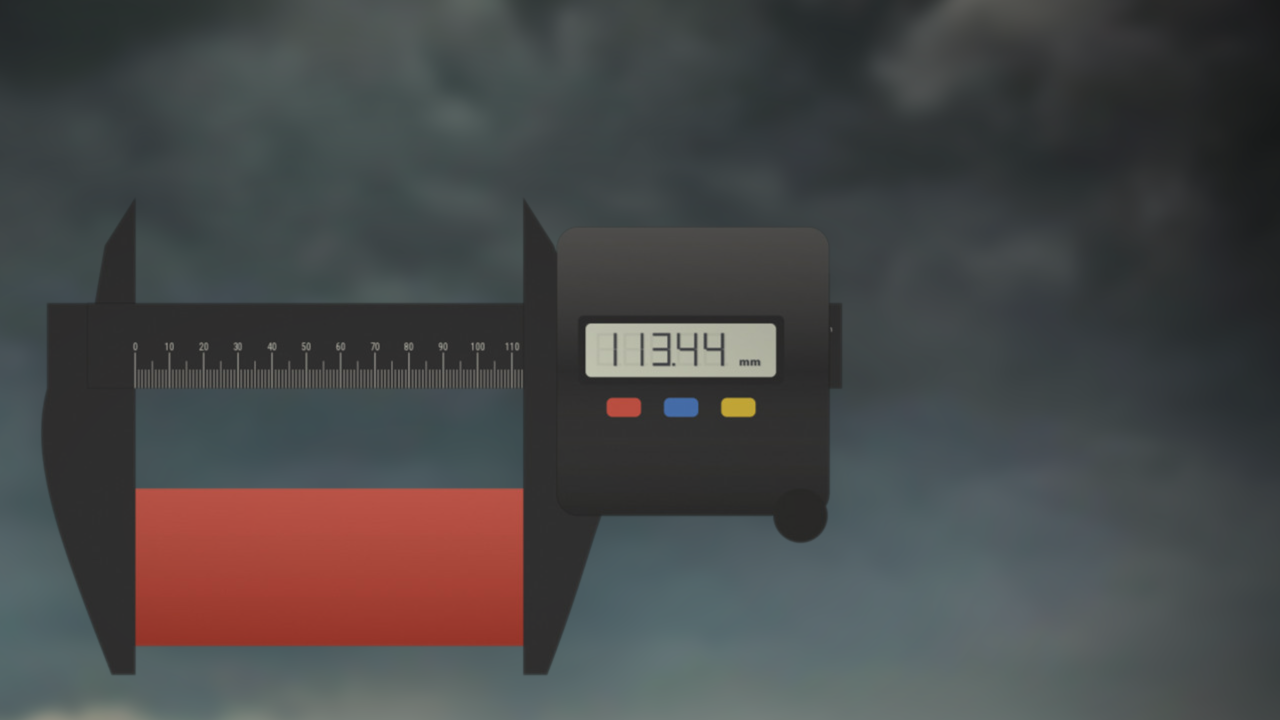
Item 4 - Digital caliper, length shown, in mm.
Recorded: 113.44 mm
